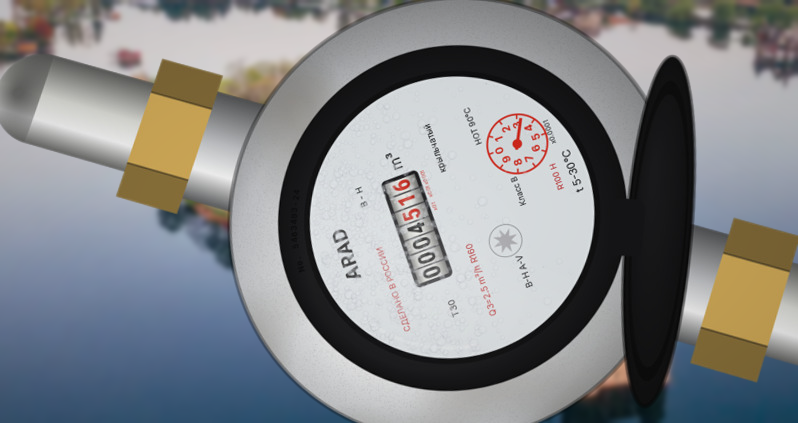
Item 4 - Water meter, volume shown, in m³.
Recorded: 4.5163 m³
